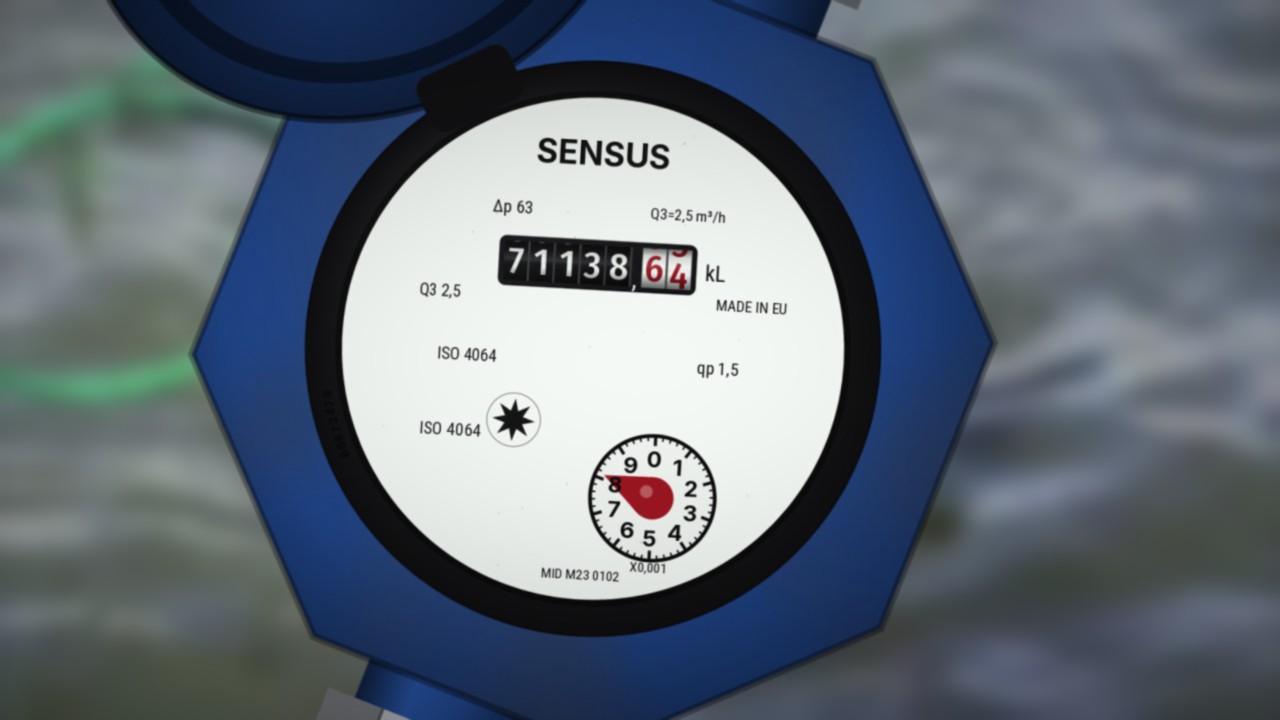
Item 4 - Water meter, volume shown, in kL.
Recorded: 71138.638 kL
